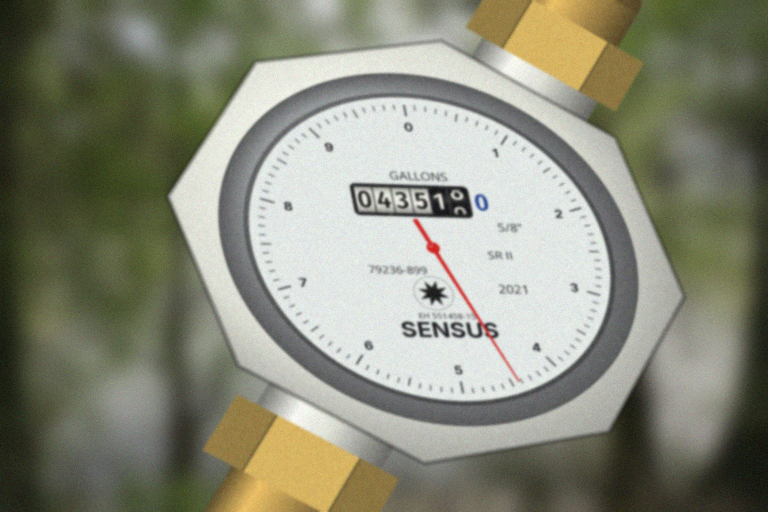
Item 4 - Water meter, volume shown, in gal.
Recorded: 435184.4 gal
